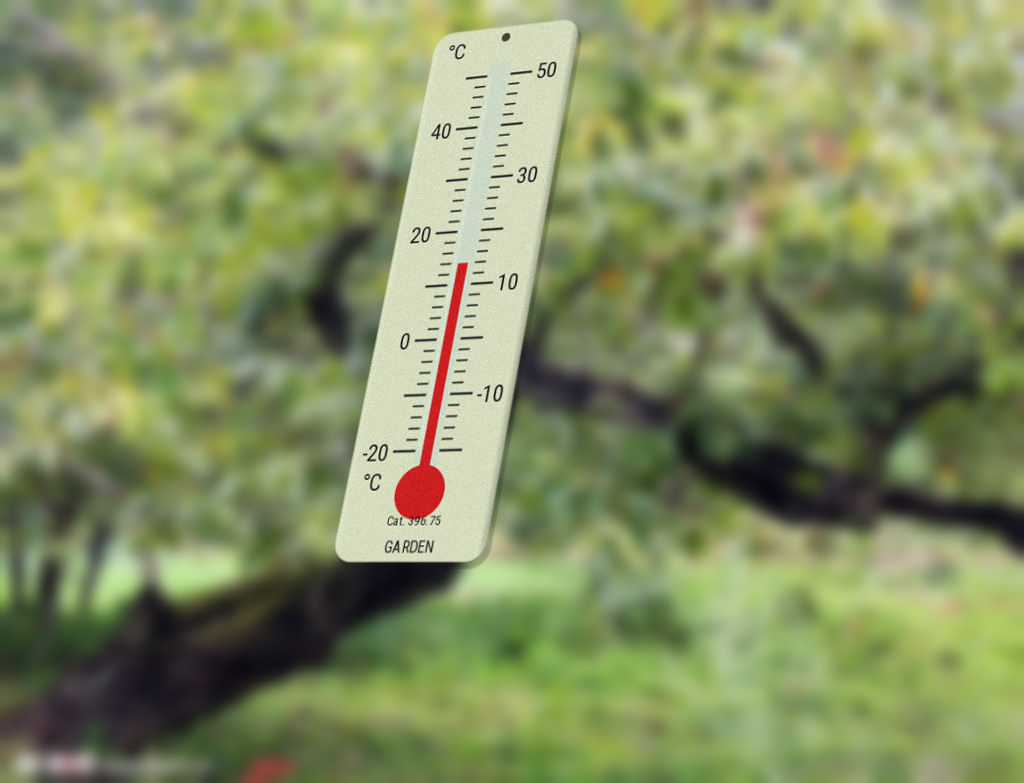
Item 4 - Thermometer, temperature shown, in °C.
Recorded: 14 °C
